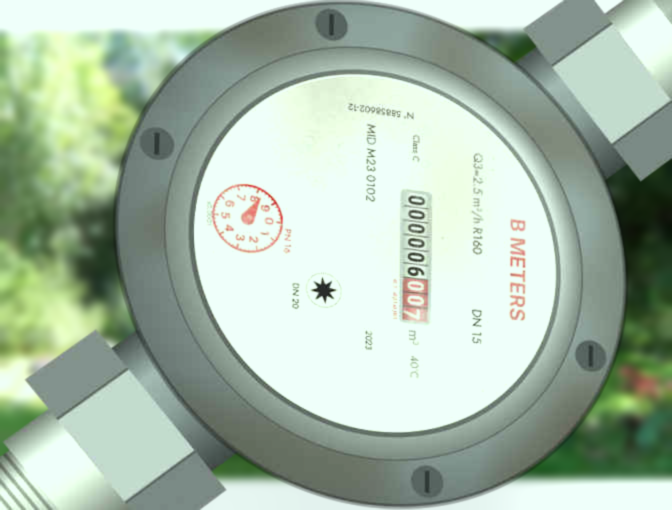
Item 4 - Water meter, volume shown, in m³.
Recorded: 6.0068 m³
